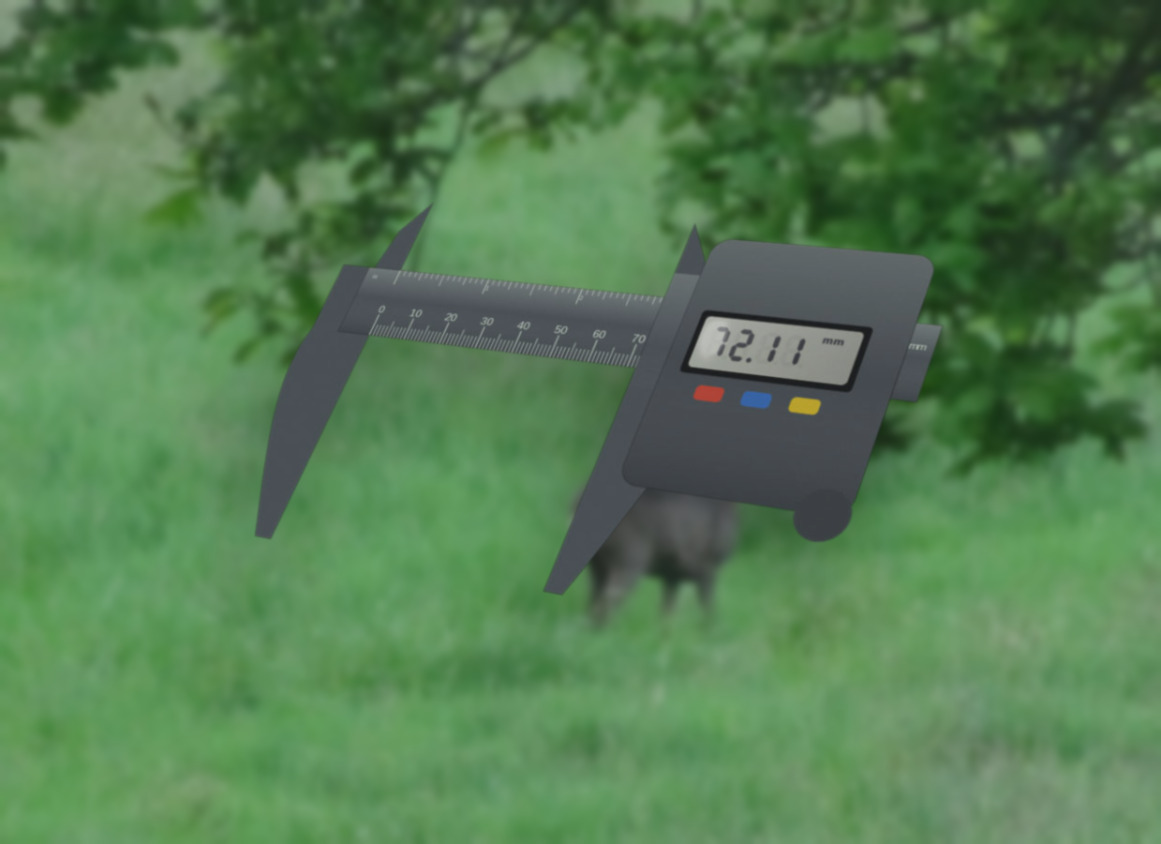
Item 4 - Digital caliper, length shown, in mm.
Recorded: 72.11 mm
